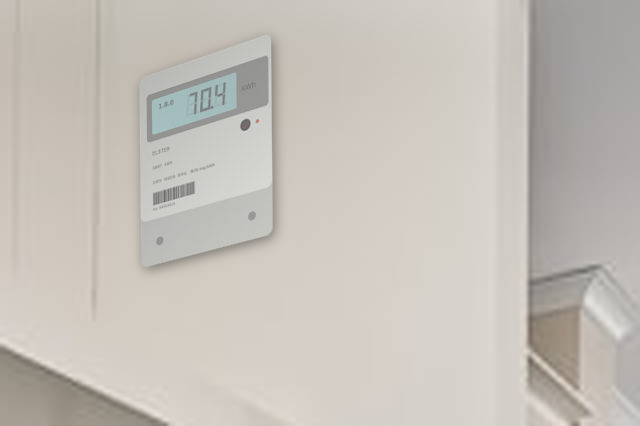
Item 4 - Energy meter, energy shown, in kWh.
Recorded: 70.4 kWh
